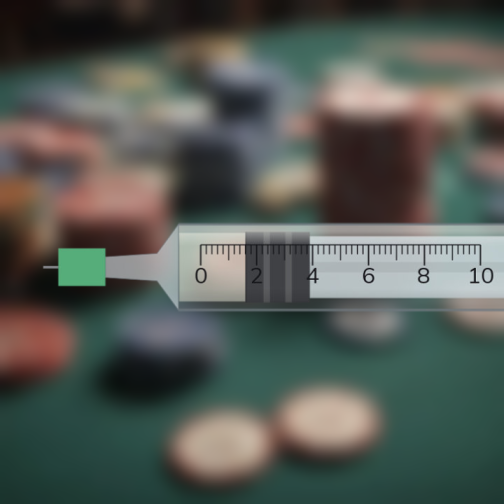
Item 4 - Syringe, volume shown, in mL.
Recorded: 1.6 mL
